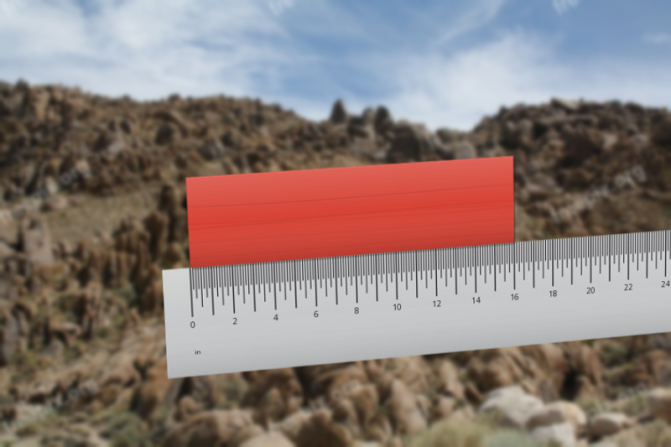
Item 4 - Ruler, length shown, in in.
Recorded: 16 in
